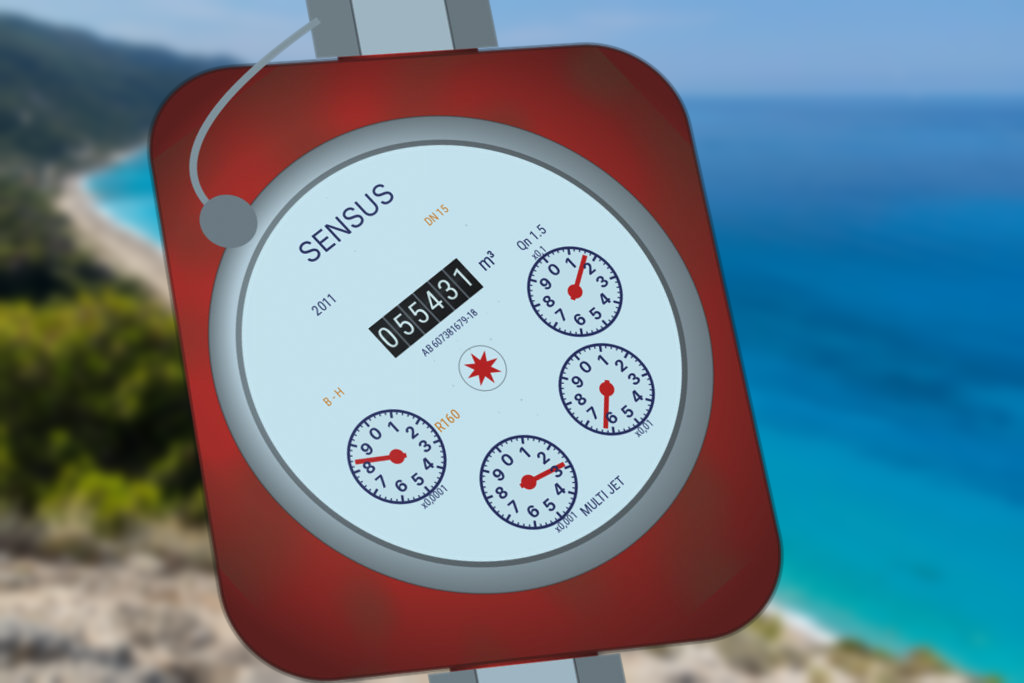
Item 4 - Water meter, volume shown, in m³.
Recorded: 55431.1628 m³
